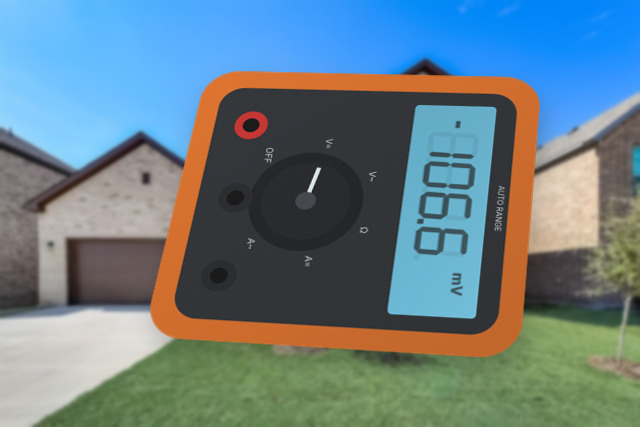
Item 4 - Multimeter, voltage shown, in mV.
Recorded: -106.6 mV
